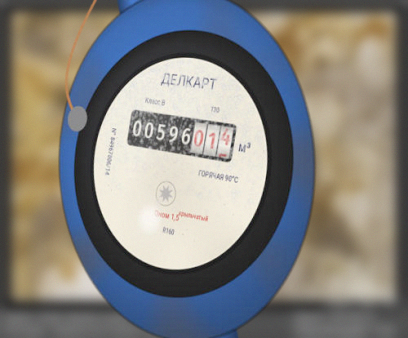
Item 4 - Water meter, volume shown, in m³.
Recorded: 596.014 m³
